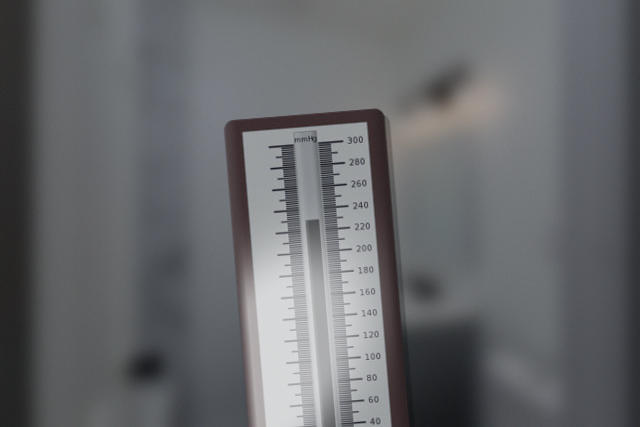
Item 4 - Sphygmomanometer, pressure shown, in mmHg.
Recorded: 230 mmHg
